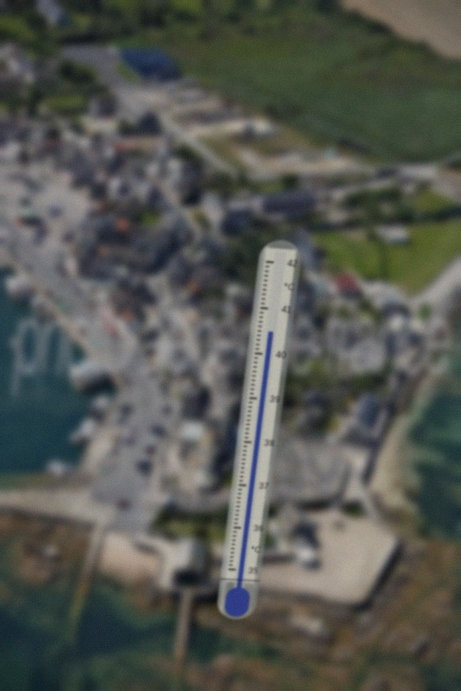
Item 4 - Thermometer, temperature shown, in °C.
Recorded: 40.5 °C
